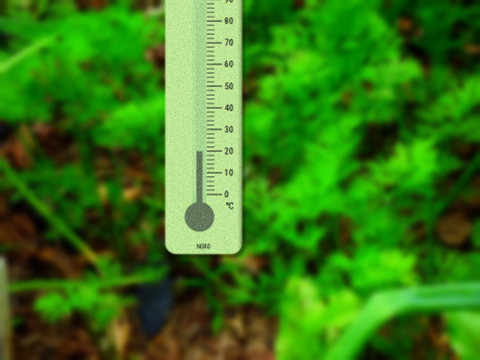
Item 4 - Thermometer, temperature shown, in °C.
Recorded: 20 °C
